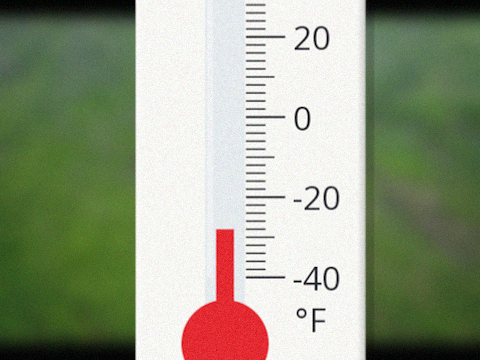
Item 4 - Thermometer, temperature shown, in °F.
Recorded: -28 °F
